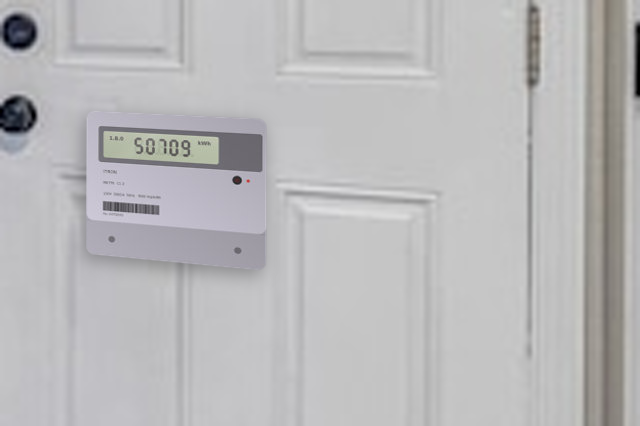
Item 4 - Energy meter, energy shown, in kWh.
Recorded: 50709 kWh
